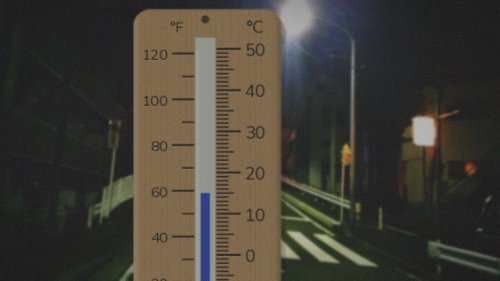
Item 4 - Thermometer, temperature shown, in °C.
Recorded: 15 °C
